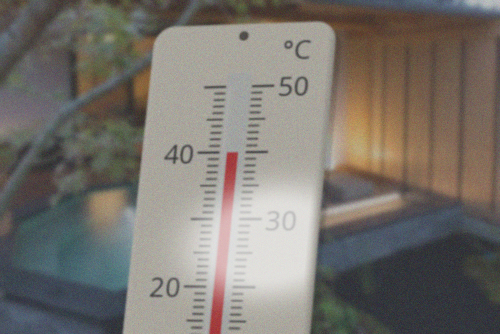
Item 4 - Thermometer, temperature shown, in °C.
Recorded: 40 °C
